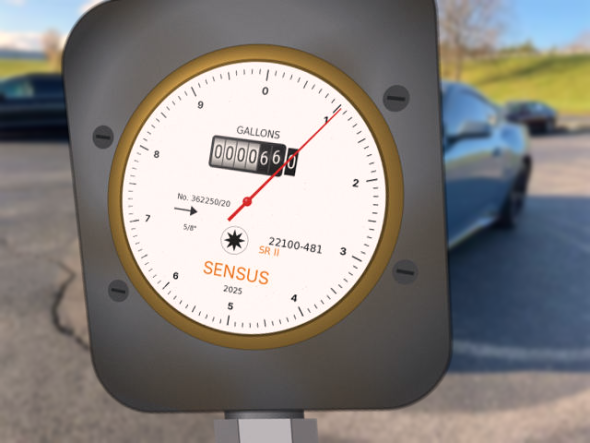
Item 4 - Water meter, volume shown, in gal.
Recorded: 661.0 gal
